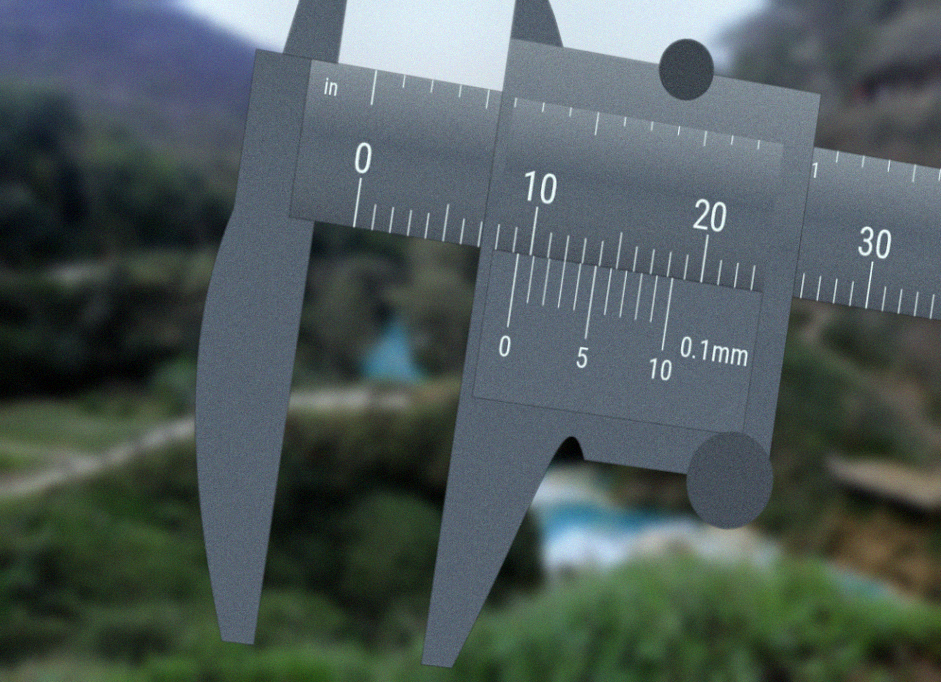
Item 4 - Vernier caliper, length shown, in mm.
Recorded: 9.3 mm
